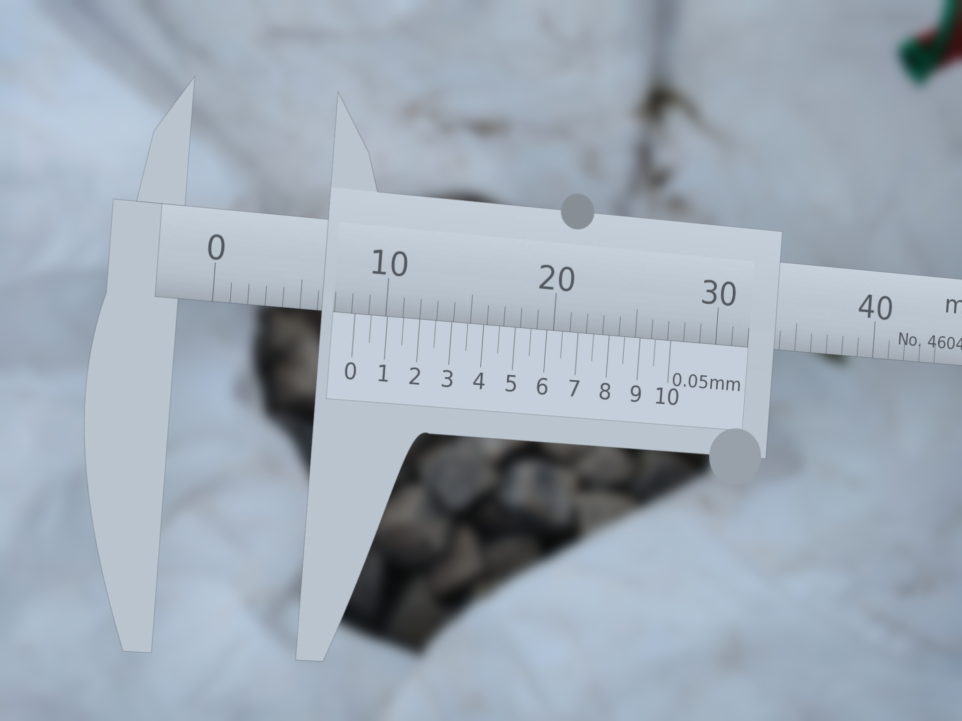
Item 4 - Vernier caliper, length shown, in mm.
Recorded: 8.2 mm
